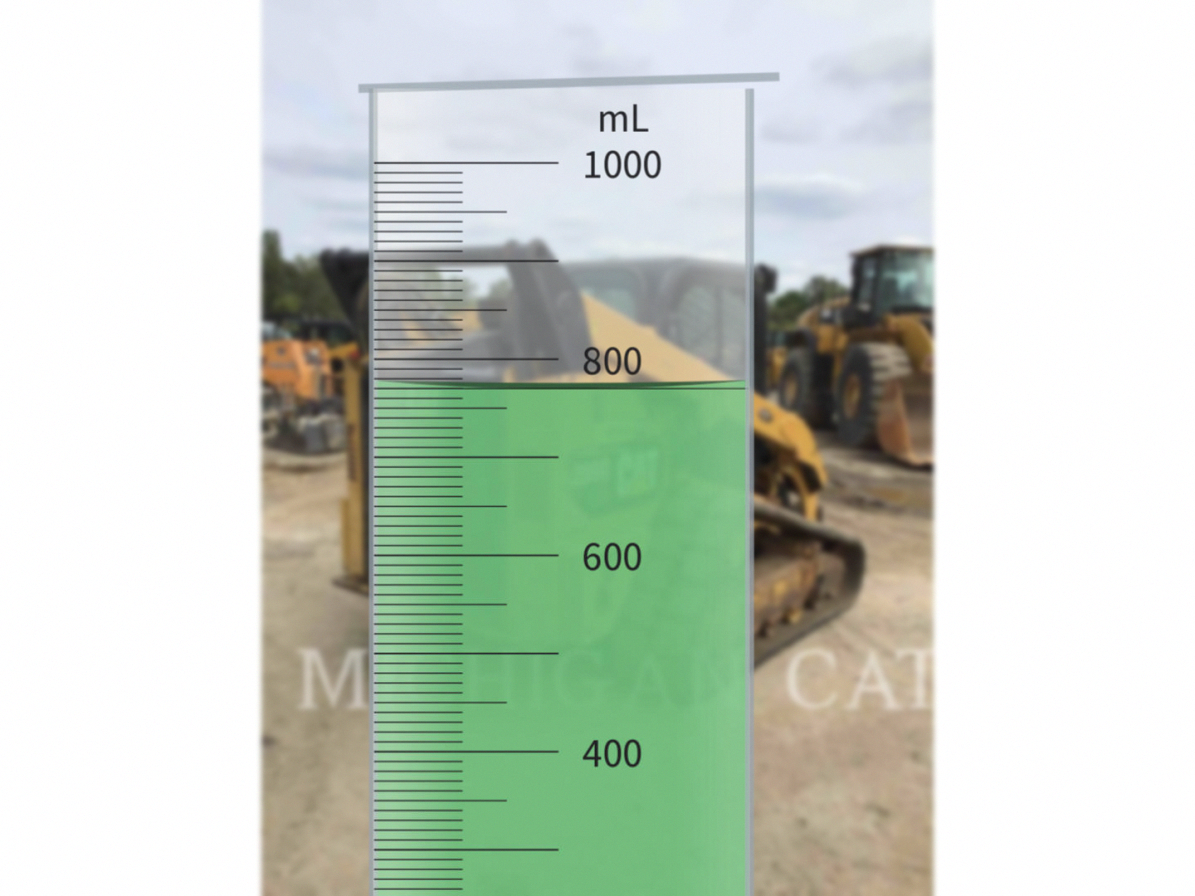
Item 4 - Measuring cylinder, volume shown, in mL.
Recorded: 770 mL
